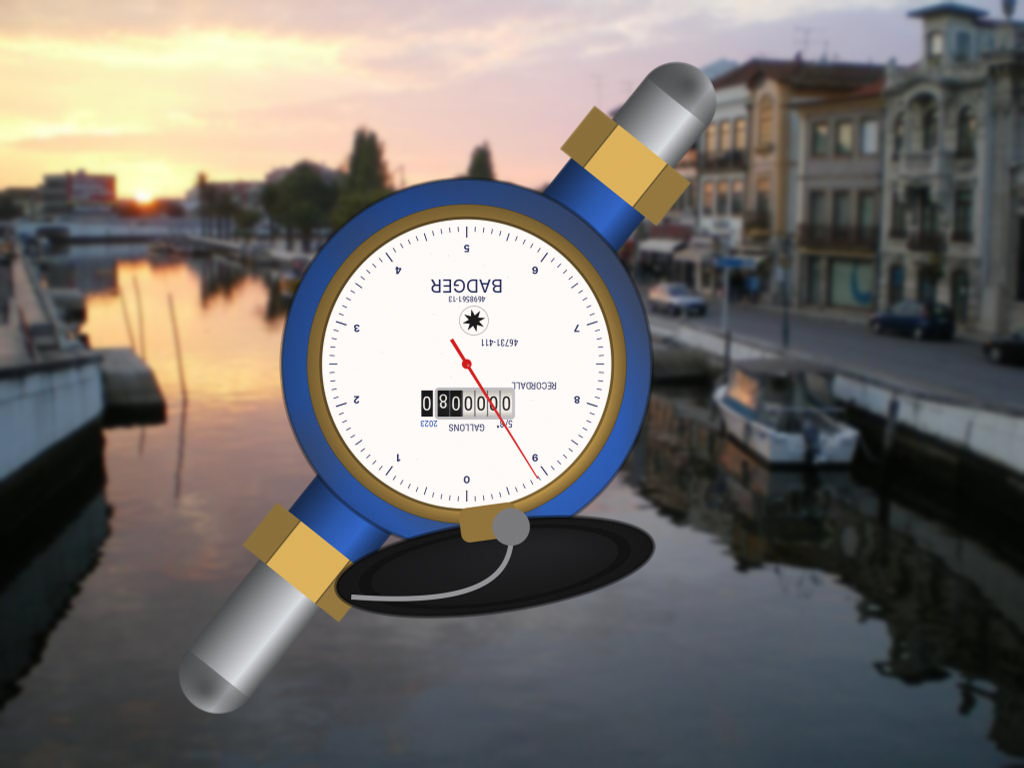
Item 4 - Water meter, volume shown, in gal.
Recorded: 79.1 gal
